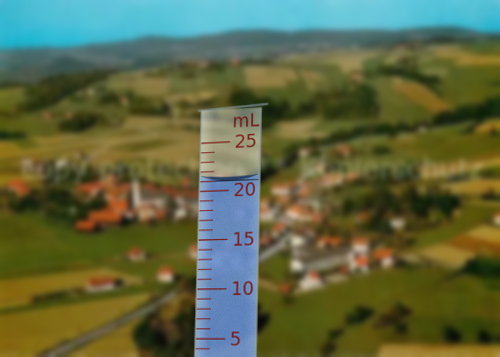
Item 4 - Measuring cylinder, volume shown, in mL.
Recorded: 21 mL
